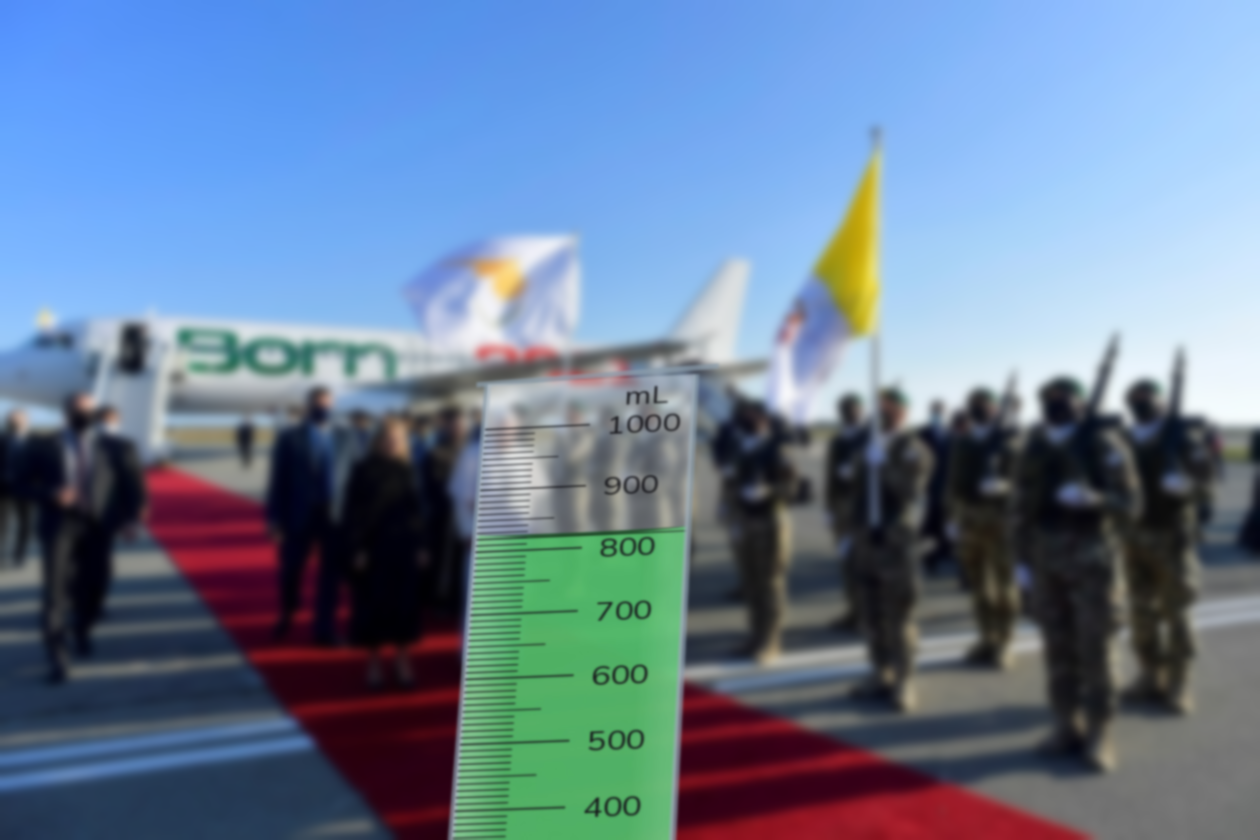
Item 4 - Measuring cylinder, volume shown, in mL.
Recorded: 820 mL
